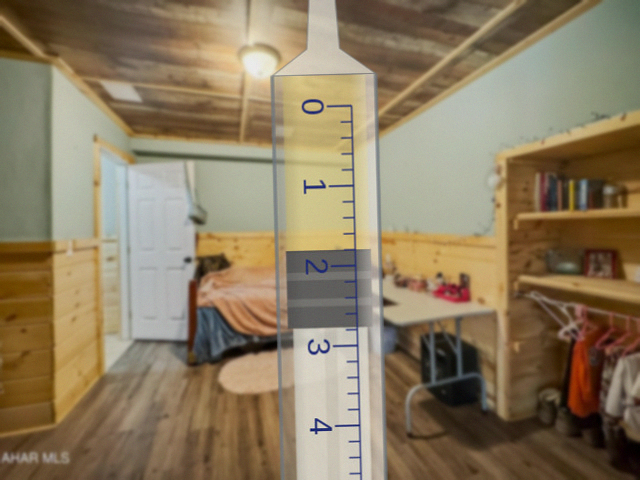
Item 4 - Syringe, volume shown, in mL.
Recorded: 1.8 mL
